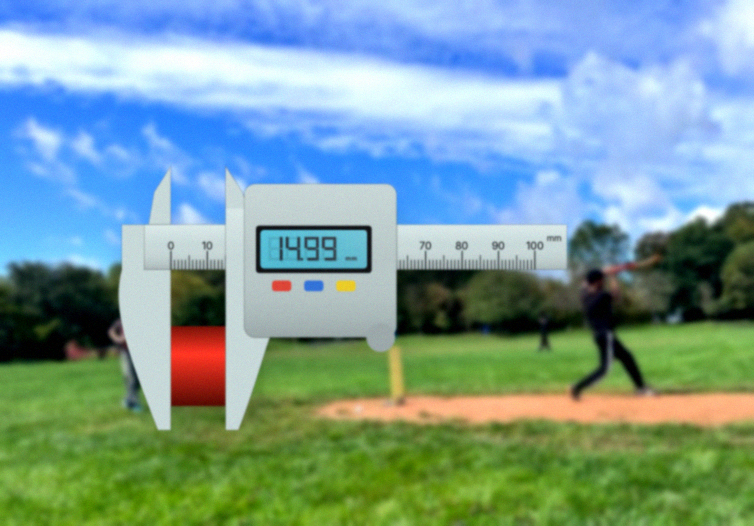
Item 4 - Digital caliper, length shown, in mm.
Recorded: 14.99 mm
